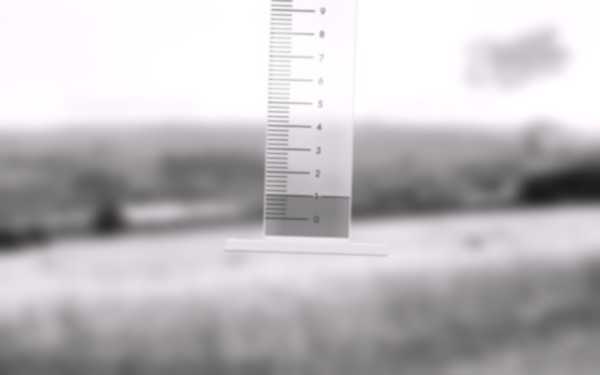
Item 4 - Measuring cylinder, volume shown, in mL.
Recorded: 1 mL
